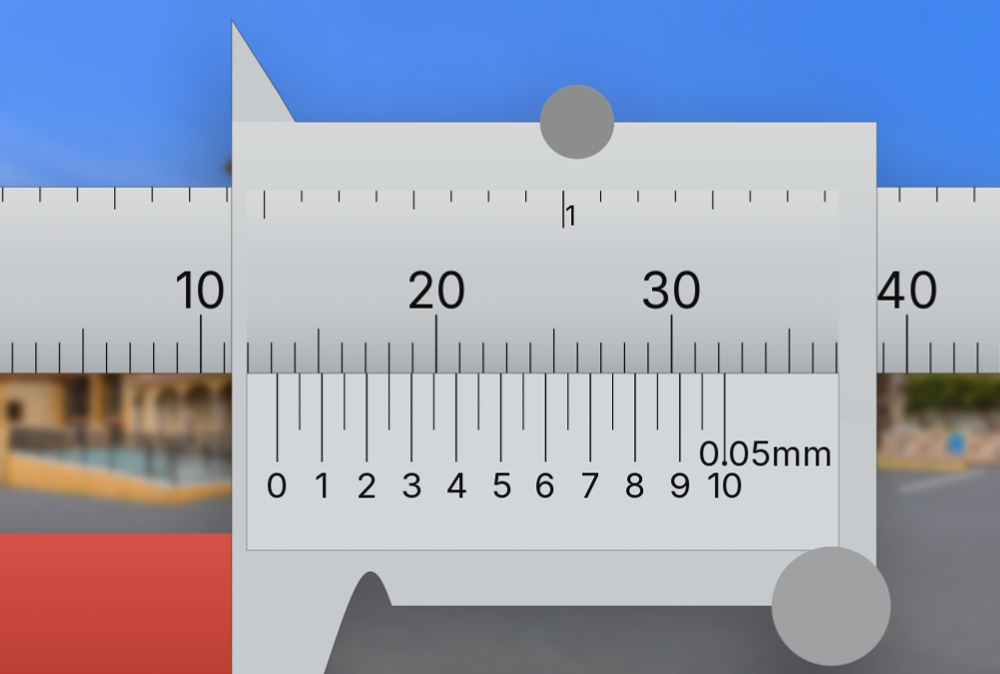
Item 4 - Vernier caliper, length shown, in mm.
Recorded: 13.25 mm
